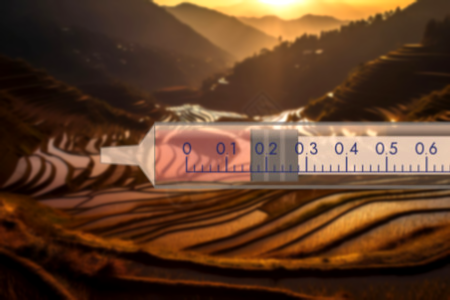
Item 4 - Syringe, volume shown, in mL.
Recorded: 0.16 mL
